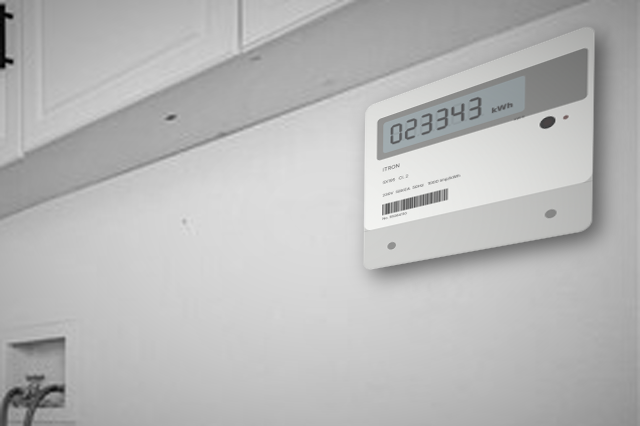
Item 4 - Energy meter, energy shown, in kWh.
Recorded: 23343 kWh
